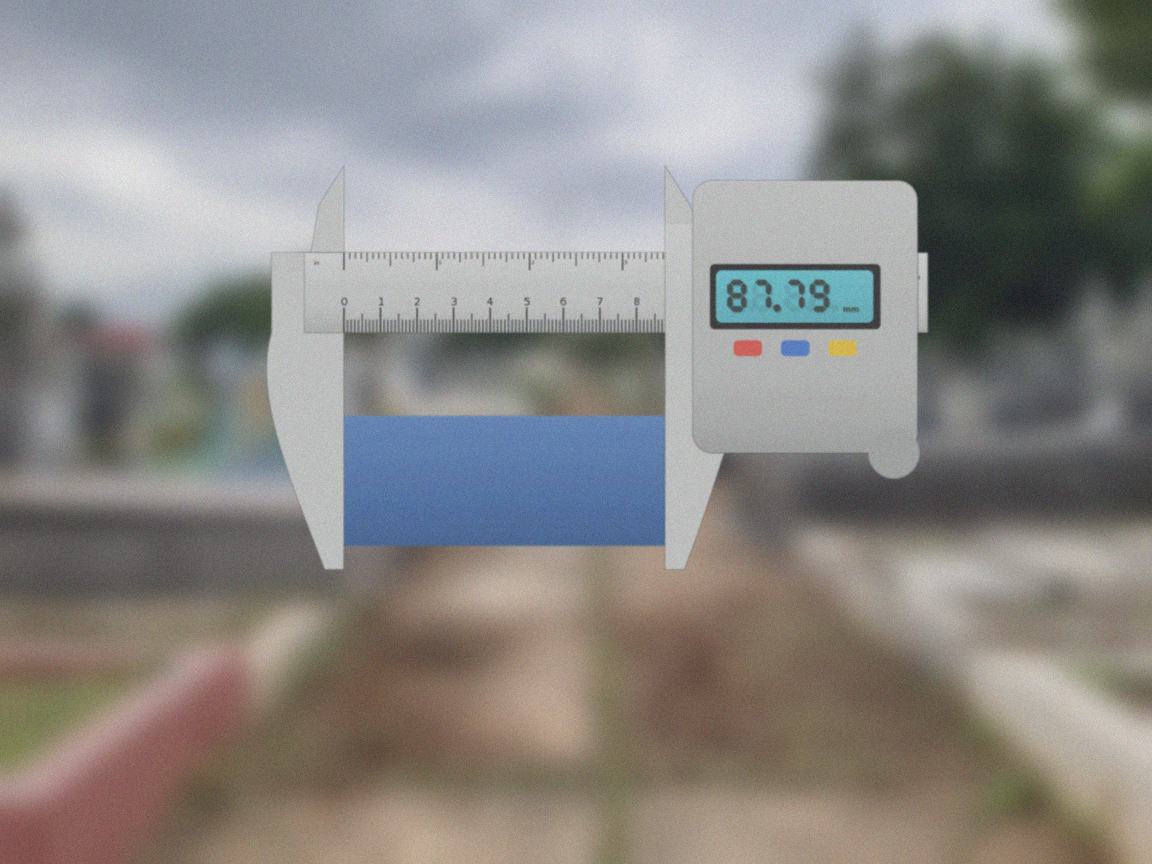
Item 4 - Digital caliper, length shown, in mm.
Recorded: 87.79 mm
